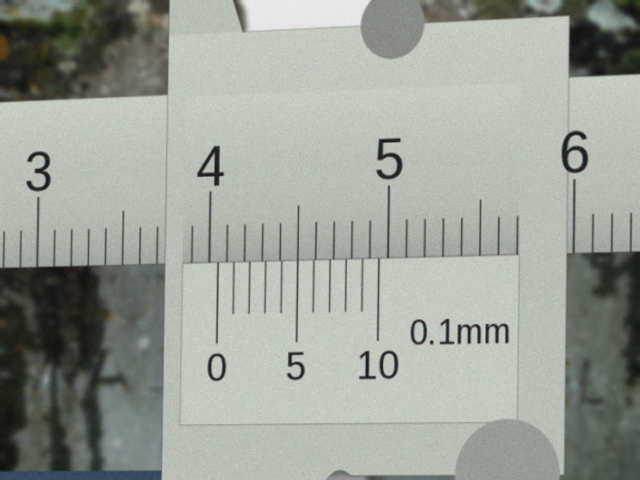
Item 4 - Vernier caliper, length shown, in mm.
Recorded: 40.5 mm
